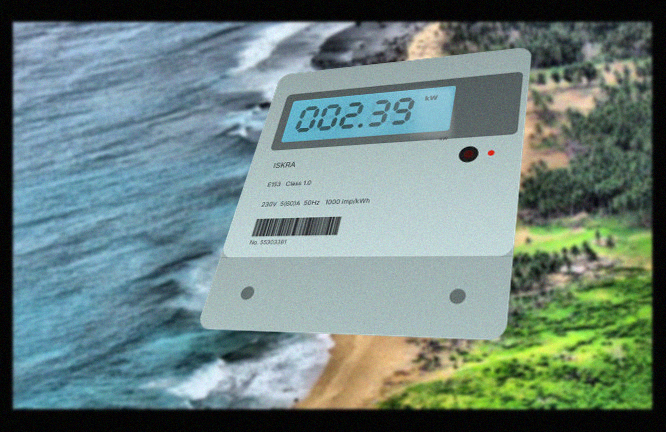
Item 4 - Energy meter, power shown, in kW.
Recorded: 2.39 kW
